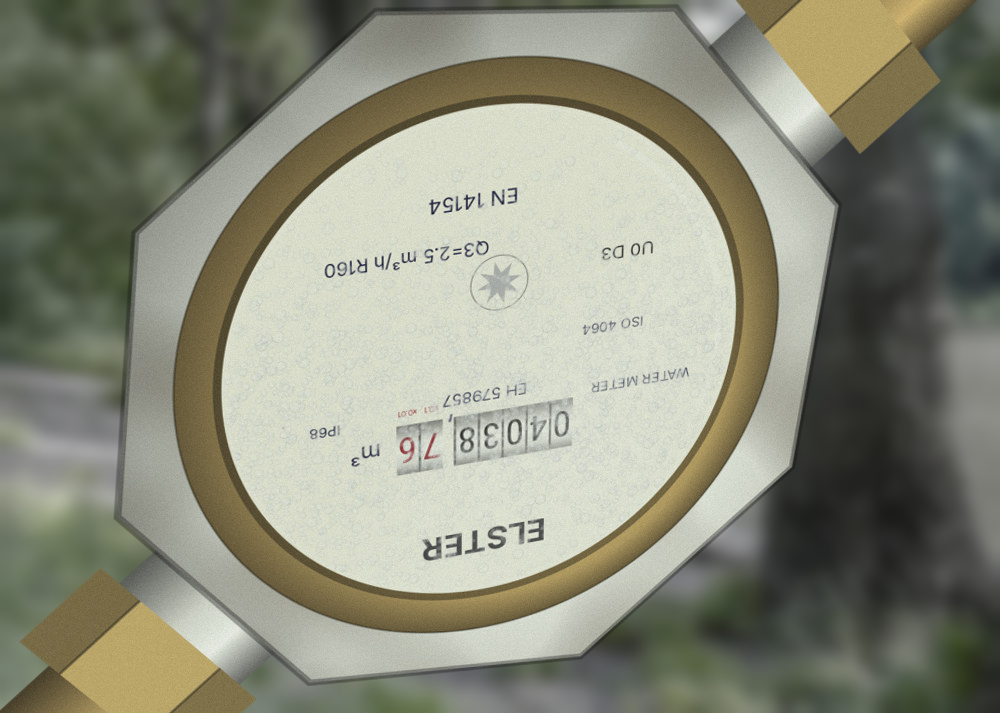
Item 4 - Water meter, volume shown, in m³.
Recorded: 4038.76 m³
